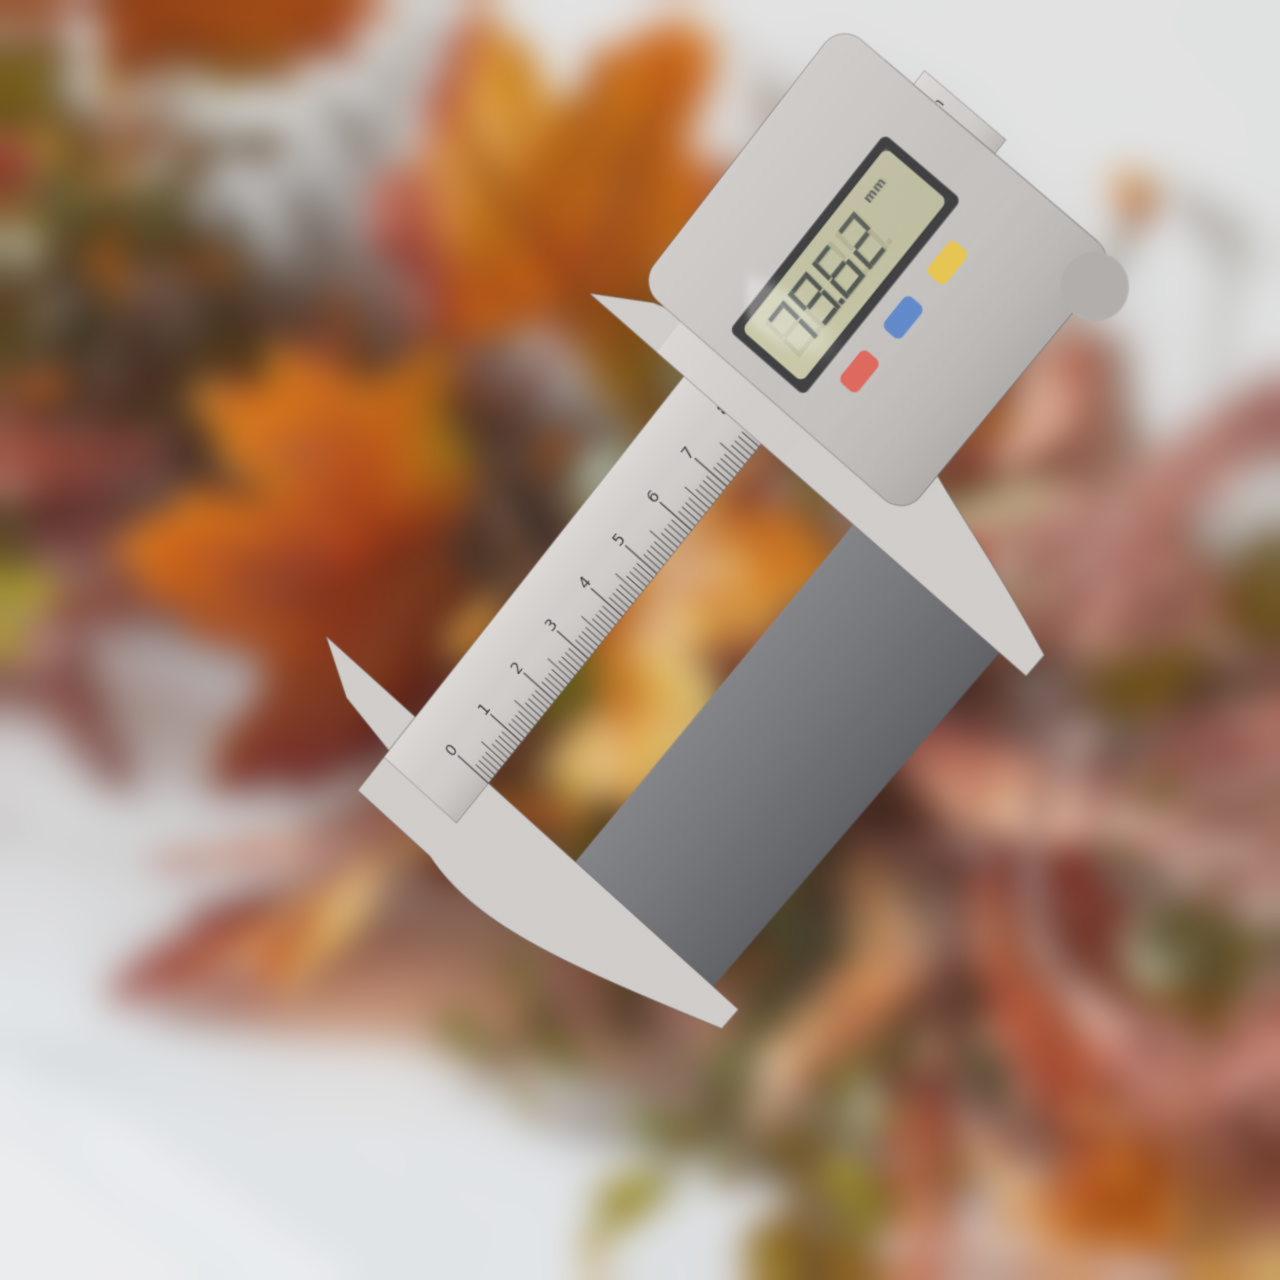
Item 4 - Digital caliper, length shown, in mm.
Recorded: 79.62 mm
